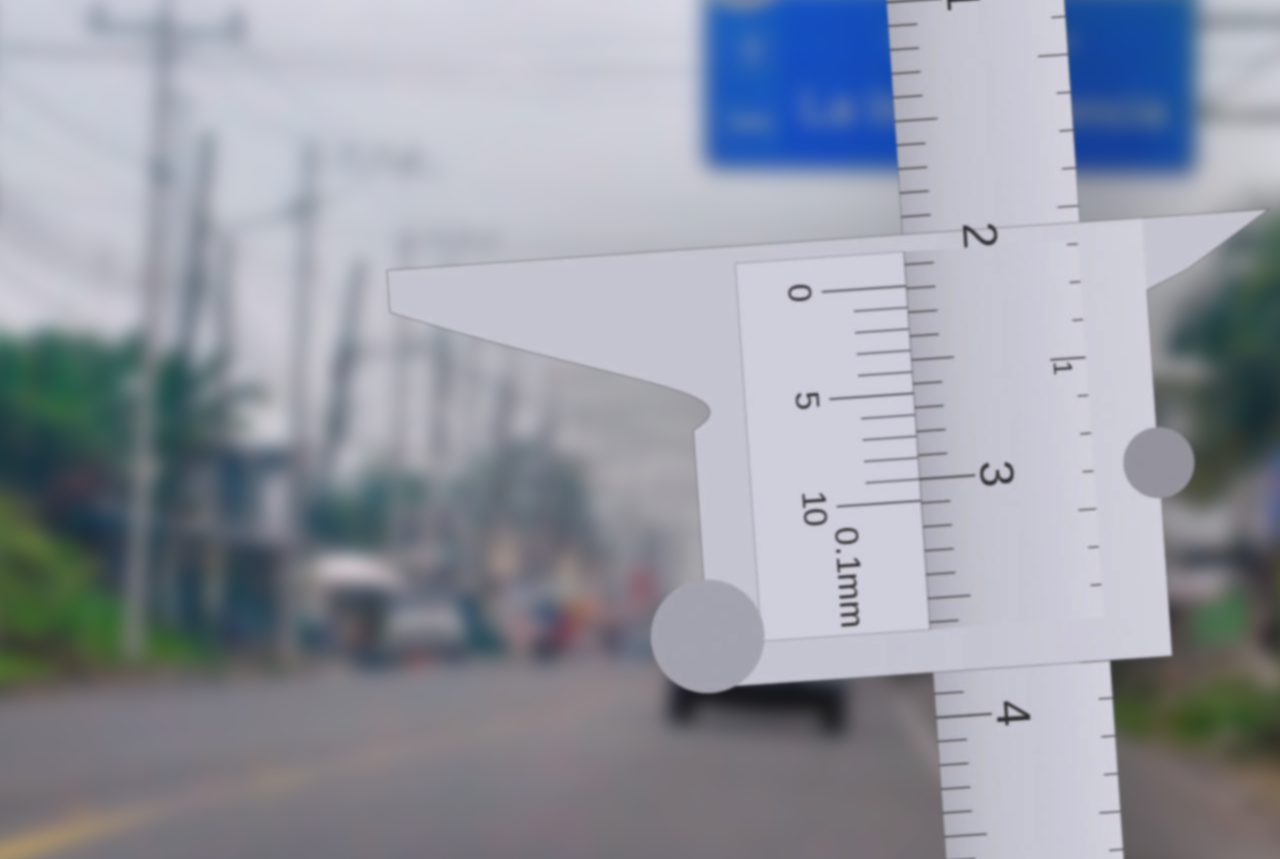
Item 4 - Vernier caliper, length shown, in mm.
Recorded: 21.9 mm
